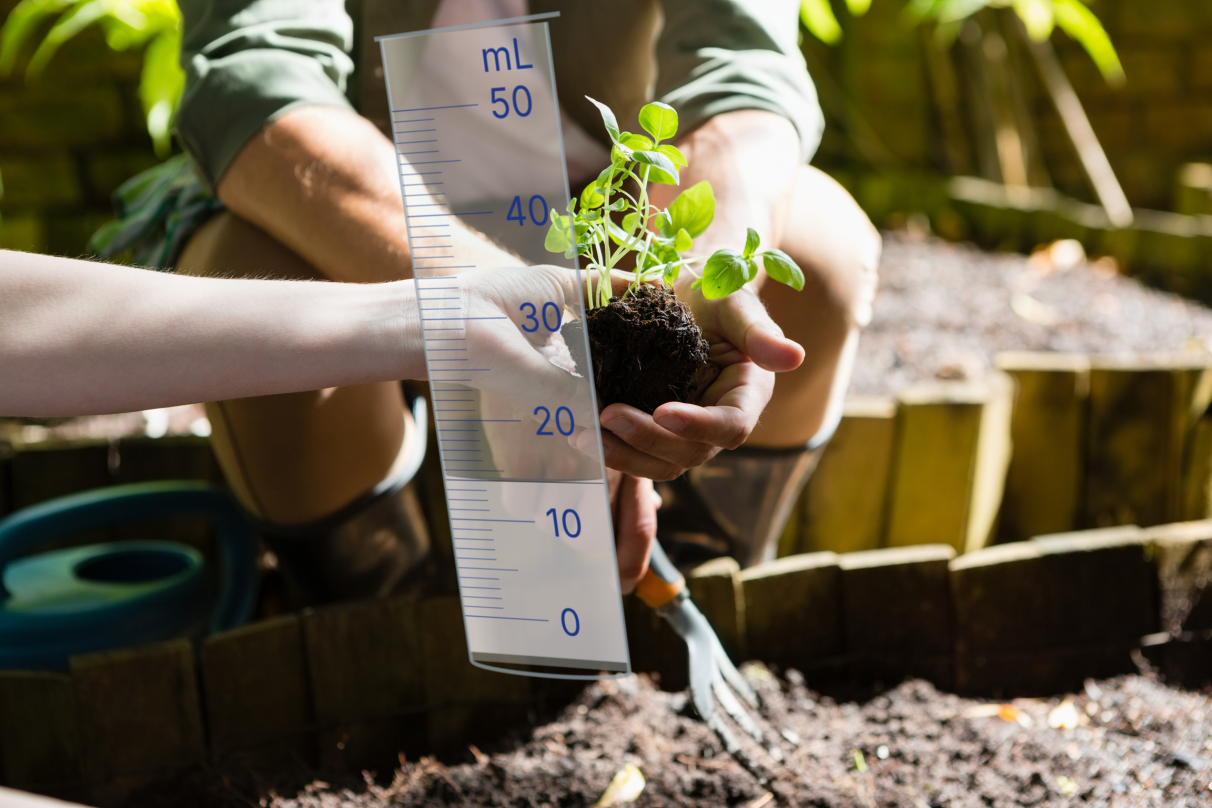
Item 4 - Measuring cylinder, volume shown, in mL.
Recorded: 14 mL
